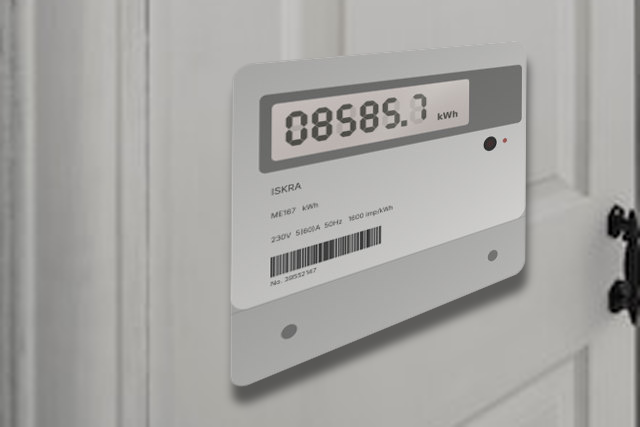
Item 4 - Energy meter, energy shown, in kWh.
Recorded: 8585.7 kWh
